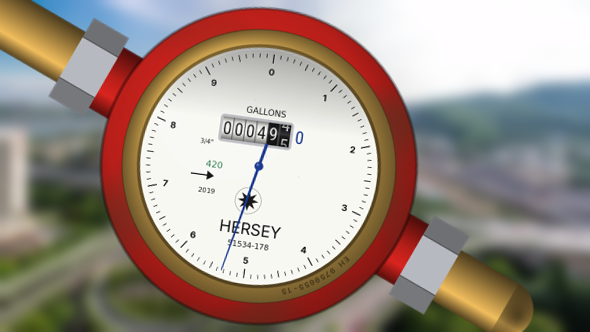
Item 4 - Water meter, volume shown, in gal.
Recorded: 4945.3 gal
